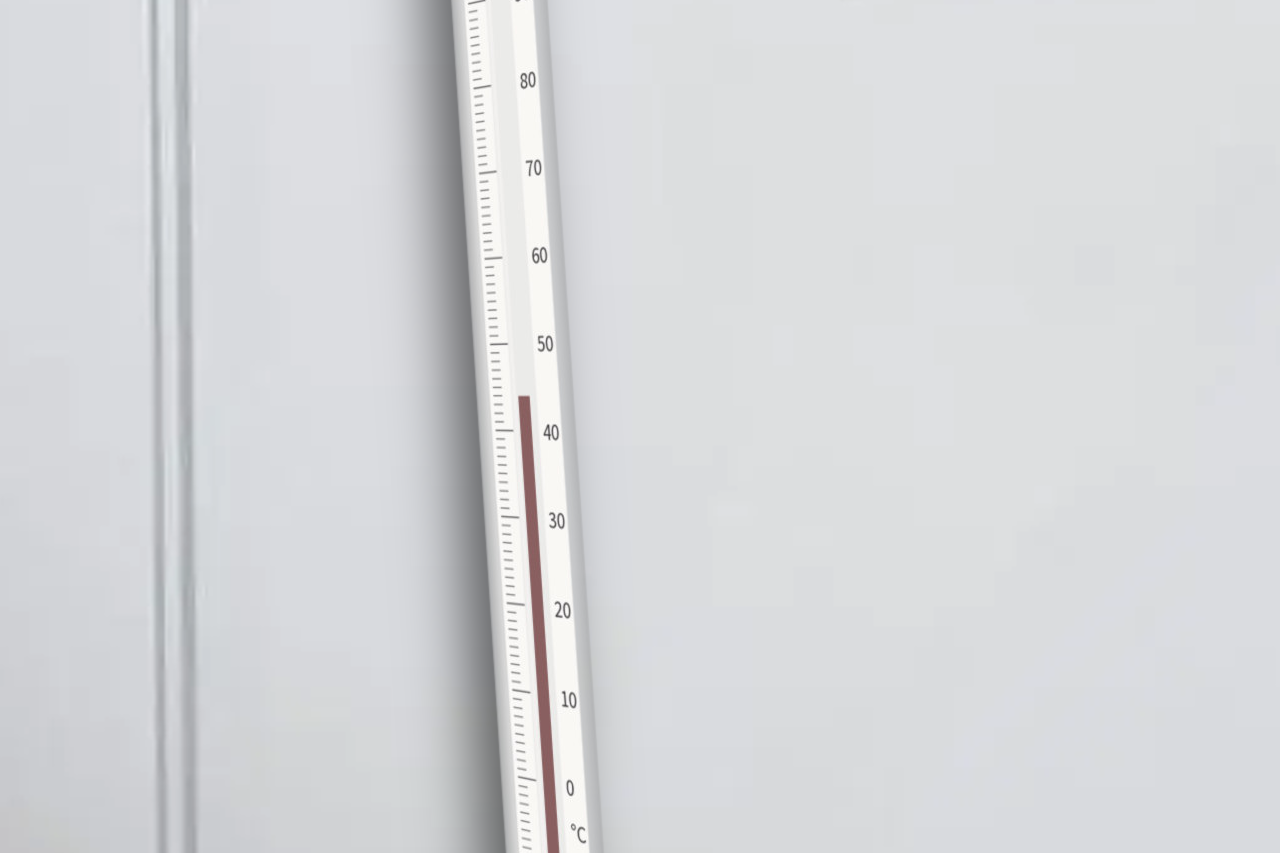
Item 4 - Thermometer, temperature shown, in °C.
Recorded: 44 °C
